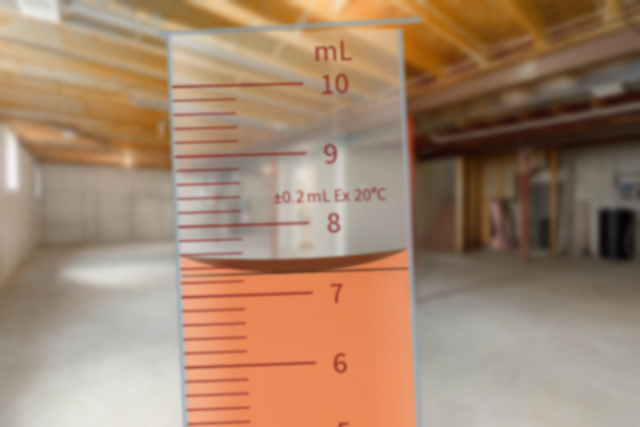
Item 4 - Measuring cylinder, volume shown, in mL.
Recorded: 7.3 mL
